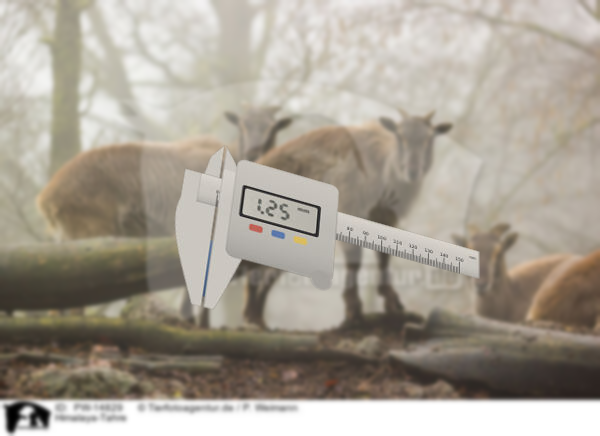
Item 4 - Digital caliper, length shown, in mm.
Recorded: 1.25 mm
